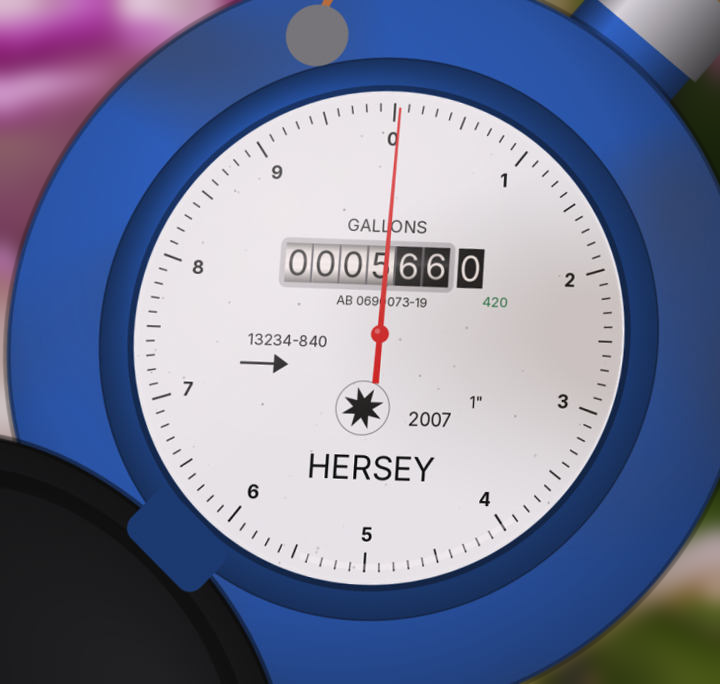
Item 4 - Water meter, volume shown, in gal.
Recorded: 5660.0 gal
